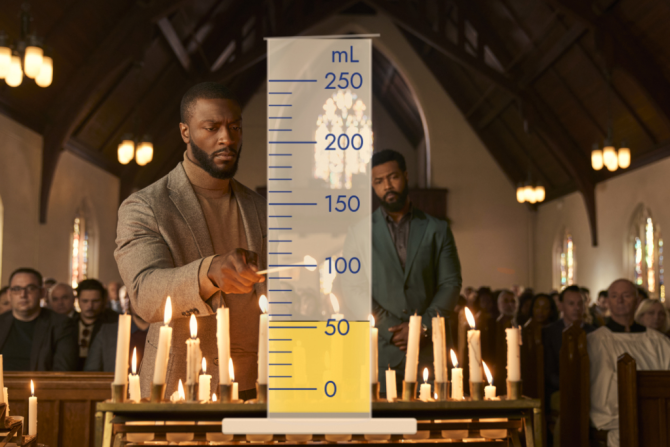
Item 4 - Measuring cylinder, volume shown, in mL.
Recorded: 55 mL
